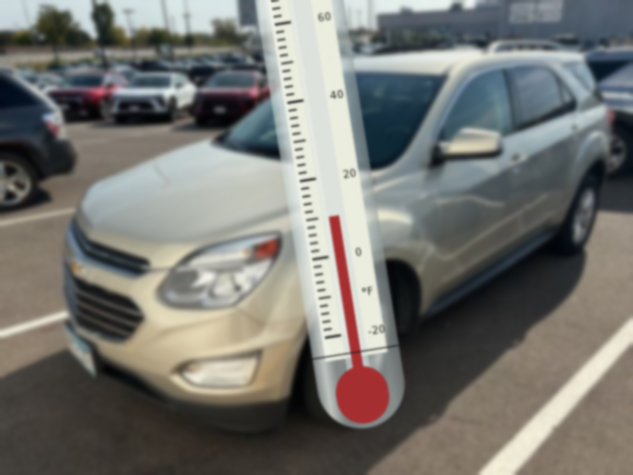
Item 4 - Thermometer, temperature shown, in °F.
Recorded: 10 °F
